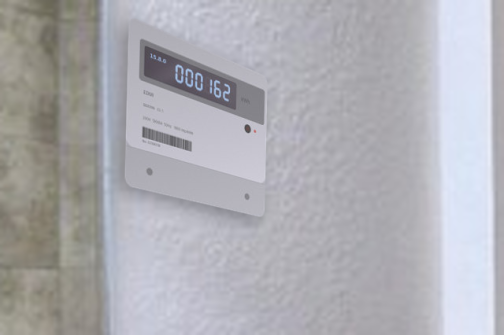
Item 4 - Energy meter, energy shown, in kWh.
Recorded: 162 kWh
